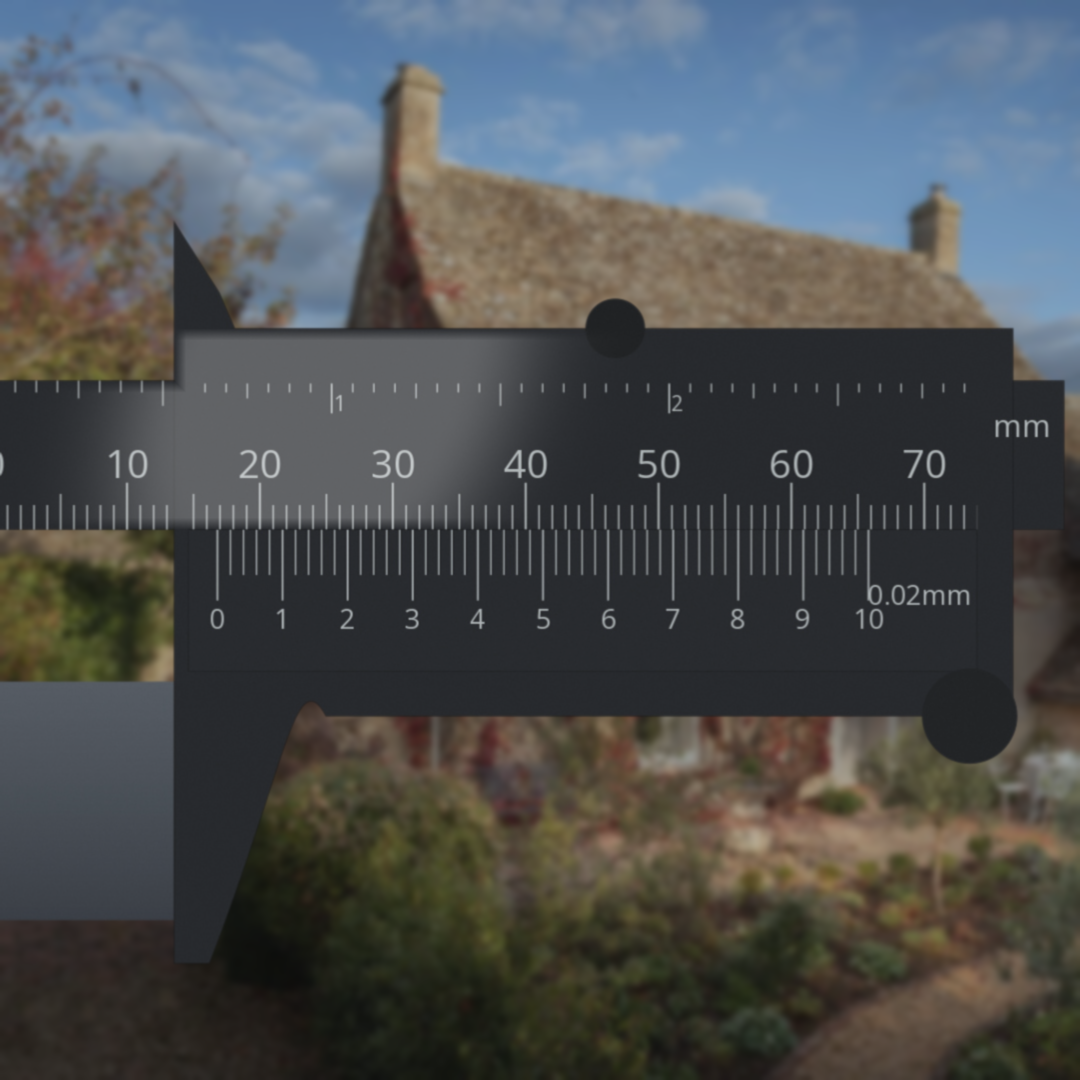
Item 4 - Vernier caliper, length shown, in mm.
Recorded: 16.8 mm
